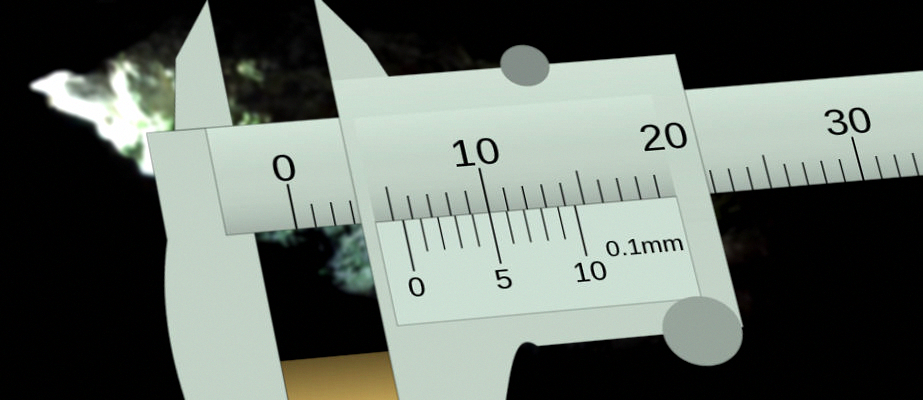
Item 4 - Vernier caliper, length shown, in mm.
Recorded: 5.5 mm
